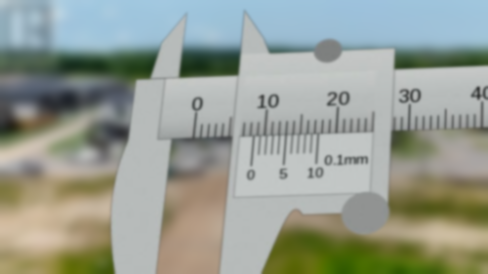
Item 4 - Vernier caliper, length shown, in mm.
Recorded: 8.5 mm
